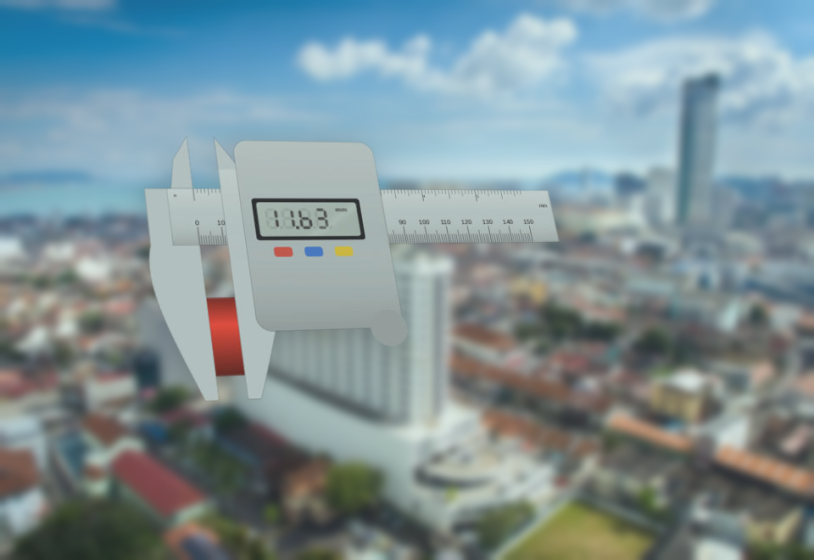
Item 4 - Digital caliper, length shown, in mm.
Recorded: 11.63 mm
